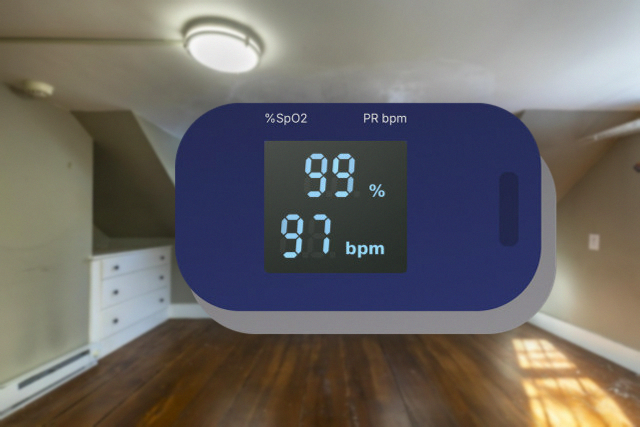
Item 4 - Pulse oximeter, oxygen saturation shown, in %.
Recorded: 99 %
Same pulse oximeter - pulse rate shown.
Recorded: 97 bpm
